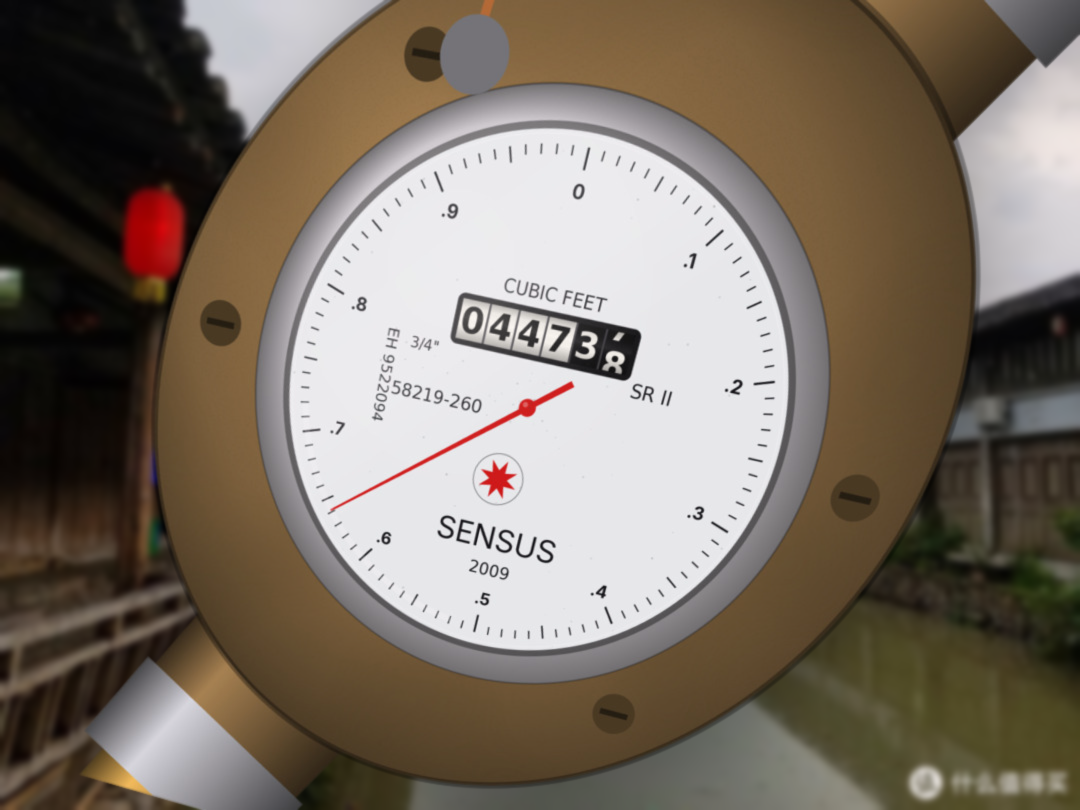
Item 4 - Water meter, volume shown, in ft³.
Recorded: 44737.64 ft³
